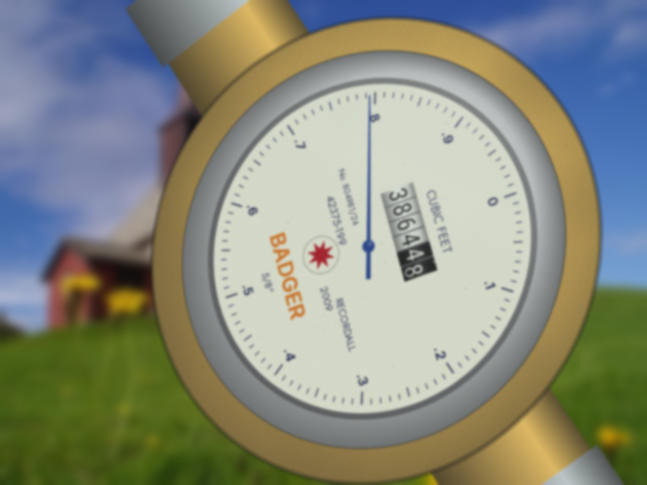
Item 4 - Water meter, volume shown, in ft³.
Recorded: 386447.79 ft³
